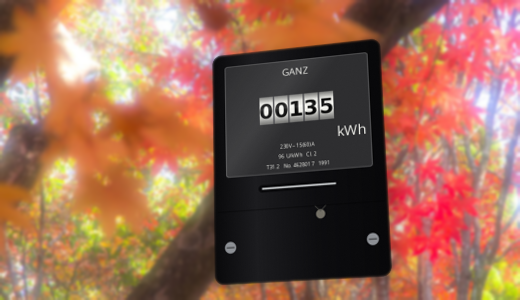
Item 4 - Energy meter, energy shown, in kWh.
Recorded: 135 kWh
